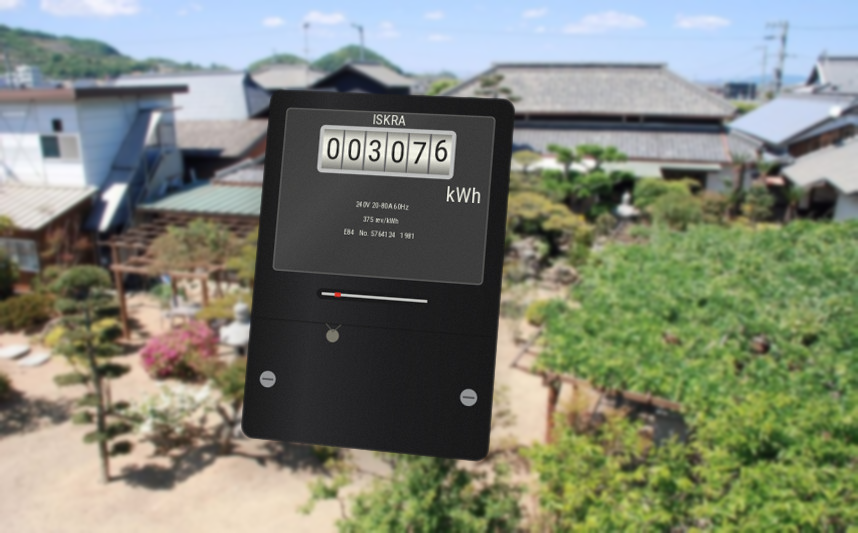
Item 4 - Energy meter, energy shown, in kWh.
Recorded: 3076 kWh
